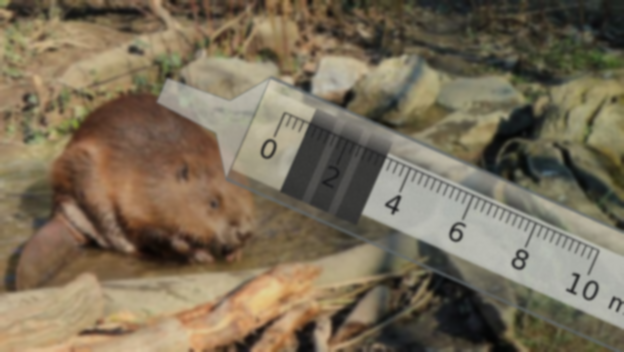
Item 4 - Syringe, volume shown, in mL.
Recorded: 0.8 mL
